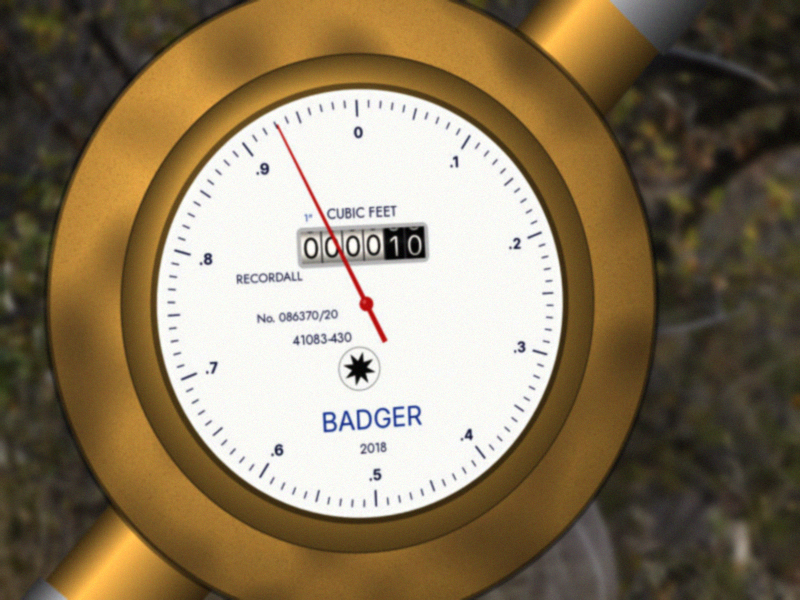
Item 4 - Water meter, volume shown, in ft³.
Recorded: 9.93 ft³
